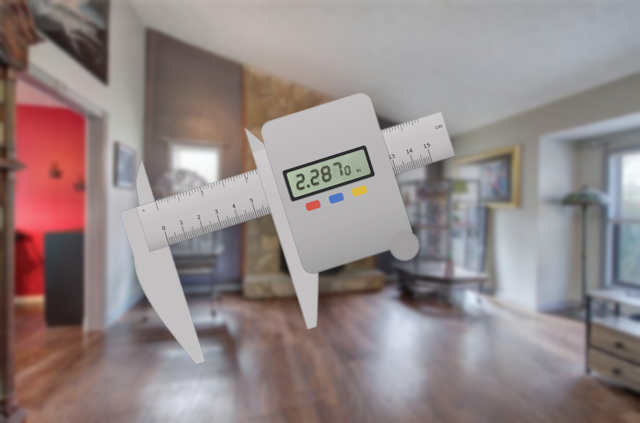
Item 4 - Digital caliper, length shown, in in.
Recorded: 2.2870 in
